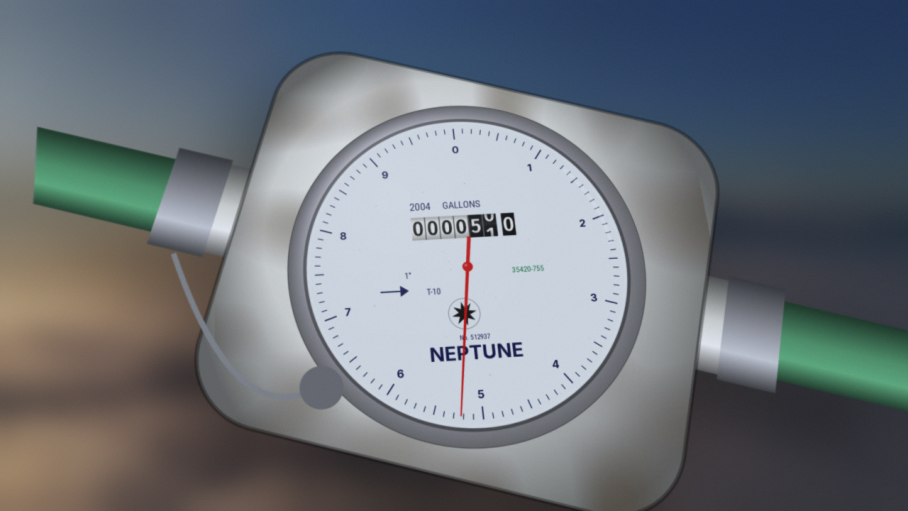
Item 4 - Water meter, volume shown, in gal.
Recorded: 505.2 gal
